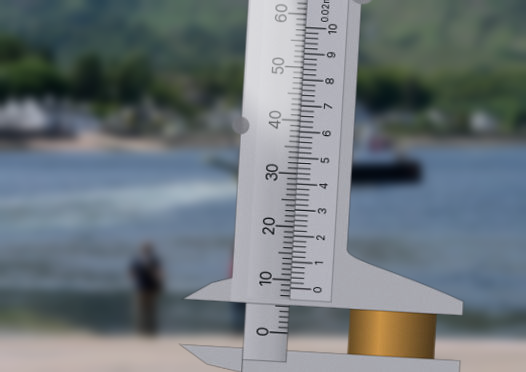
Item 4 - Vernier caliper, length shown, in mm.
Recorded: 8.5 mm
